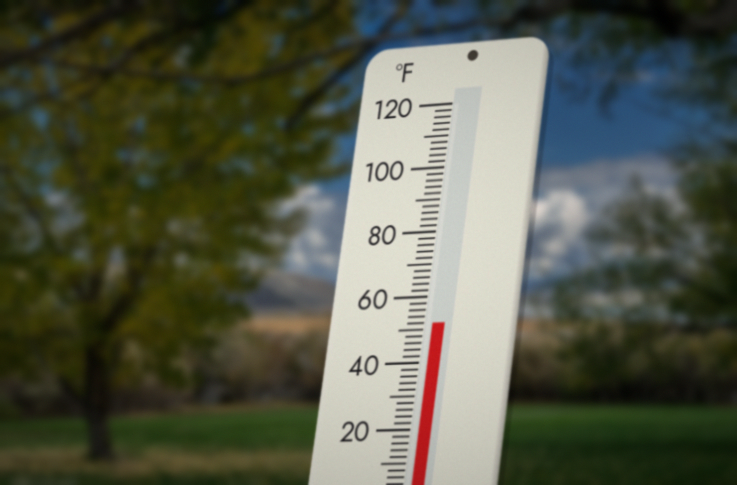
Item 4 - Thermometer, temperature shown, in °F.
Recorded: 52 °F
